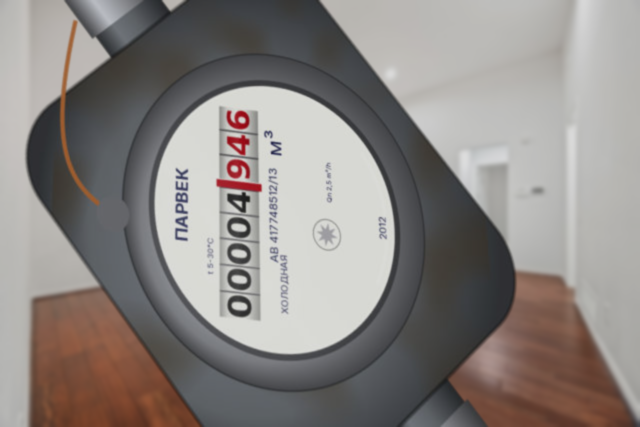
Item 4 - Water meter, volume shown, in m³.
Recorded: 4.946 m³
